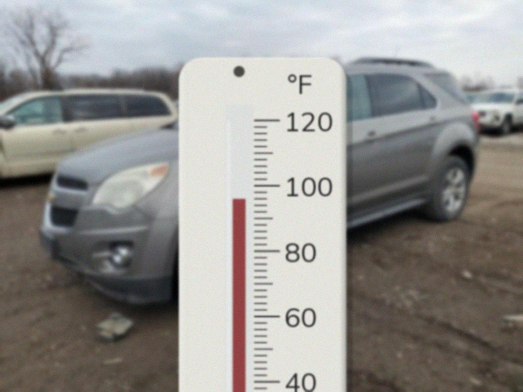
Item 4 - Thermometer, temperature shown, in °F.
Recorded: 96 °F
